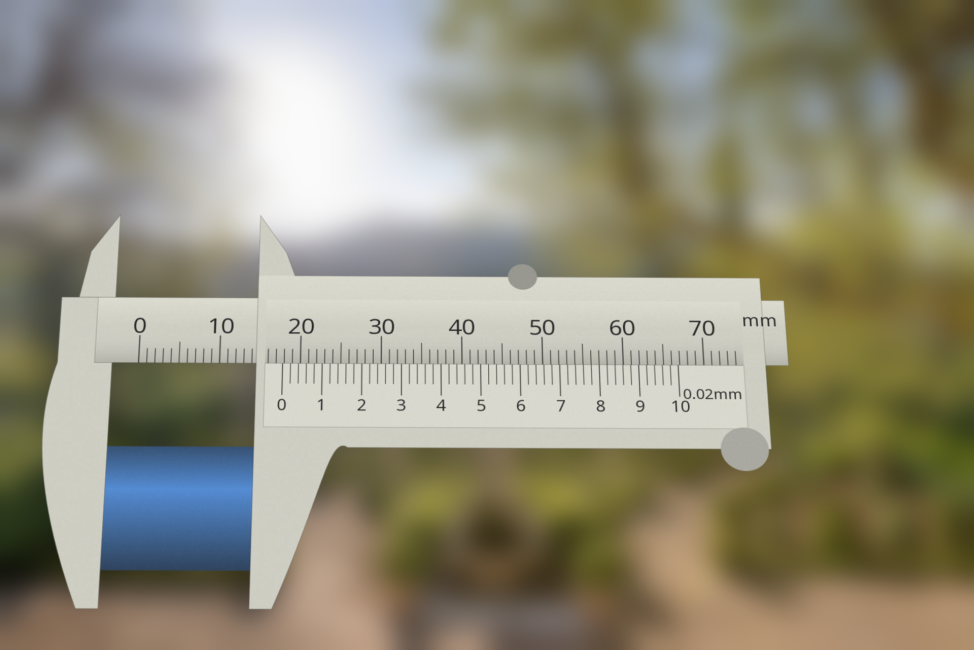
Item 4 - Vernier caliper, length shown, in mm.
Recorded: 17.8 mm
